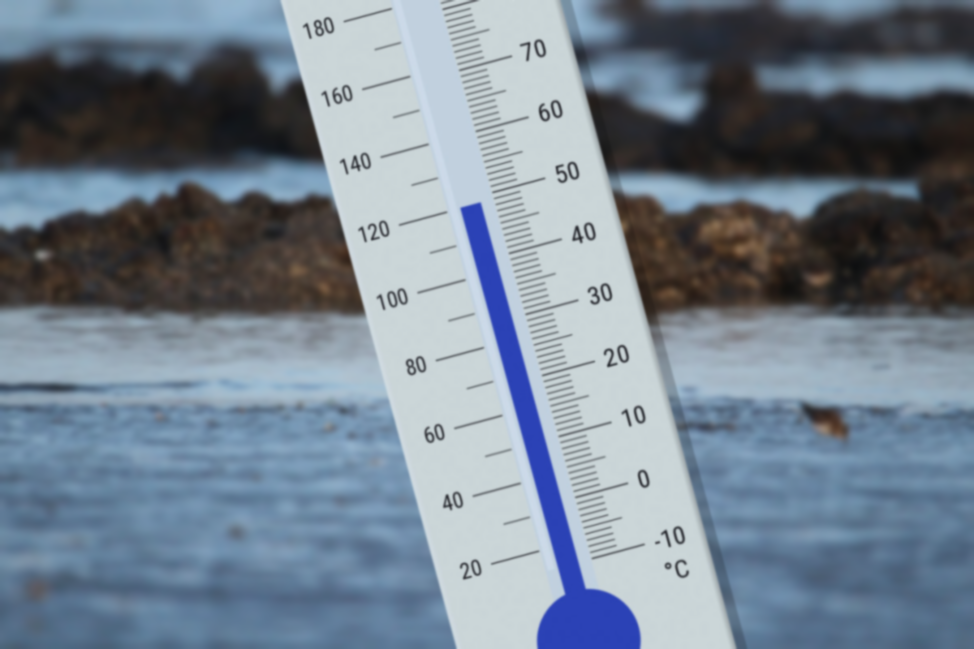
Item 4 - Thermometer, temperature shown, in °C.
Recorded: 49 °C
